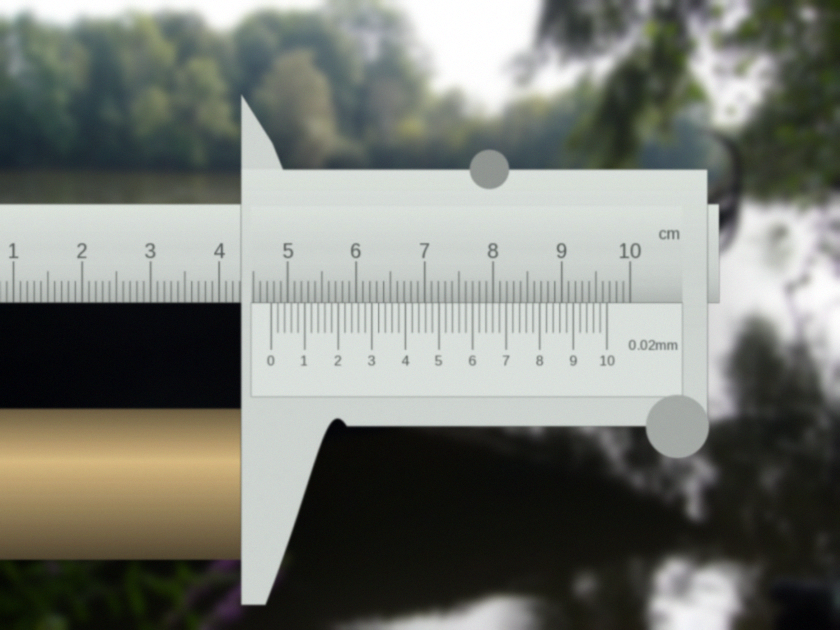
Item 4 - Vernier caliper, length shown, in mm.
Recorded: 47.6 mm
